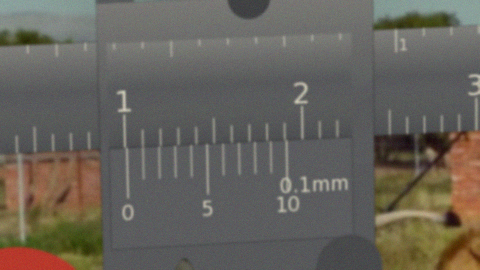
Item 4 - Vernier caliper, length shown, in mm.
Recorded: 10.1 mm
